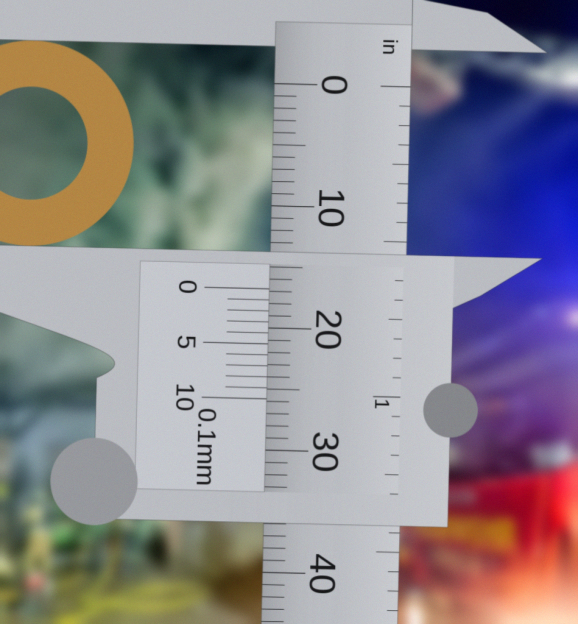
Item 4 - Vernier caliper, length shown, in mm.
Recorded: 16.8 mm
